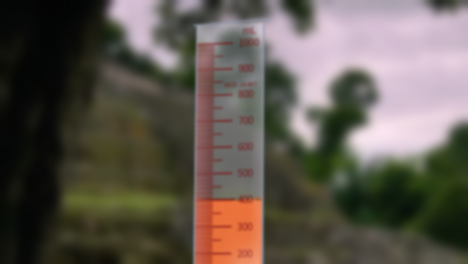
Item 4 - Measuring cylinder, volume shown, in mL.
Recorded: 400 mL
